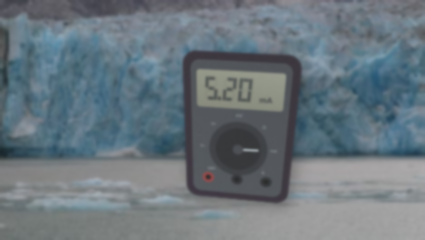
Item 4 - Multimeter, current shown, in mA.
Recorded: 5.20 mA
